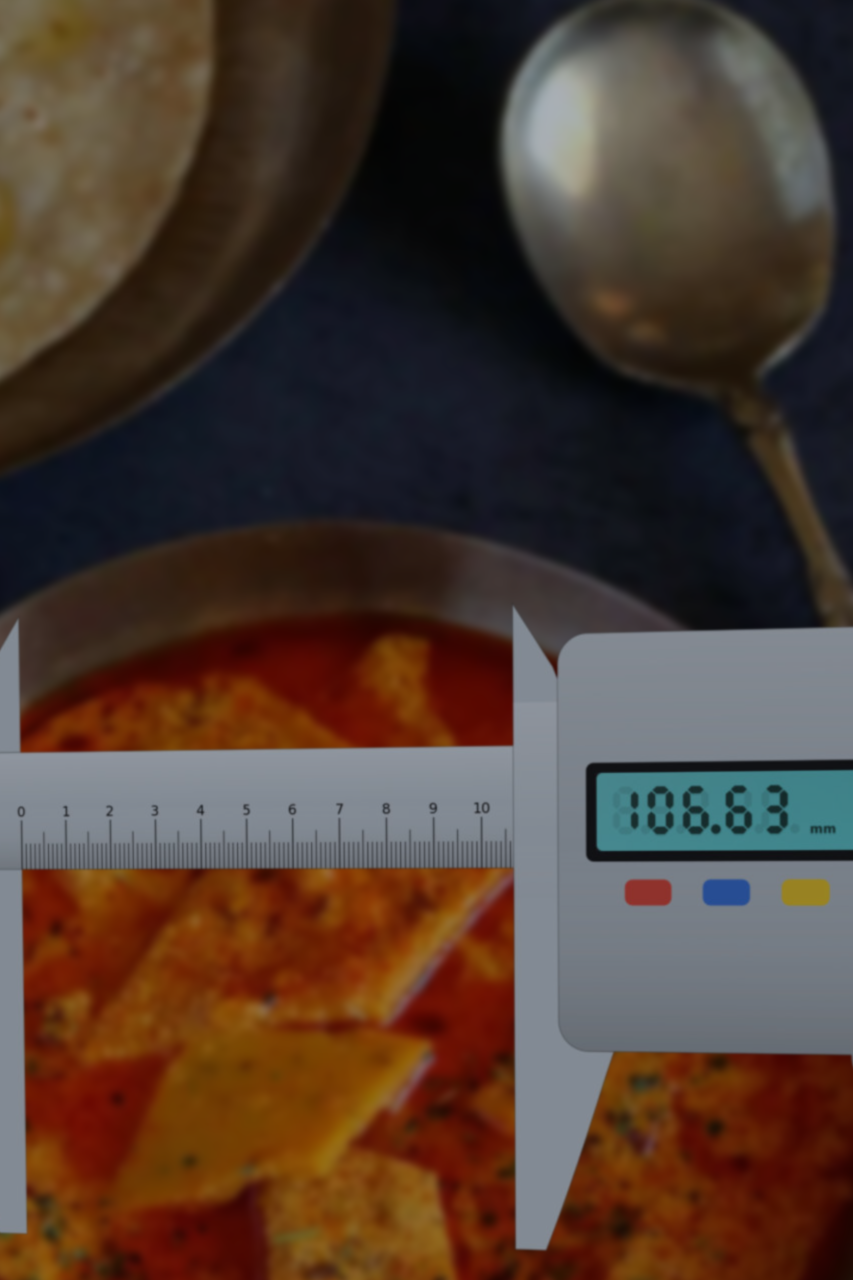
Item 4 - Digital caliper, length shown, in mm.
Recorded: 106.63 mm
